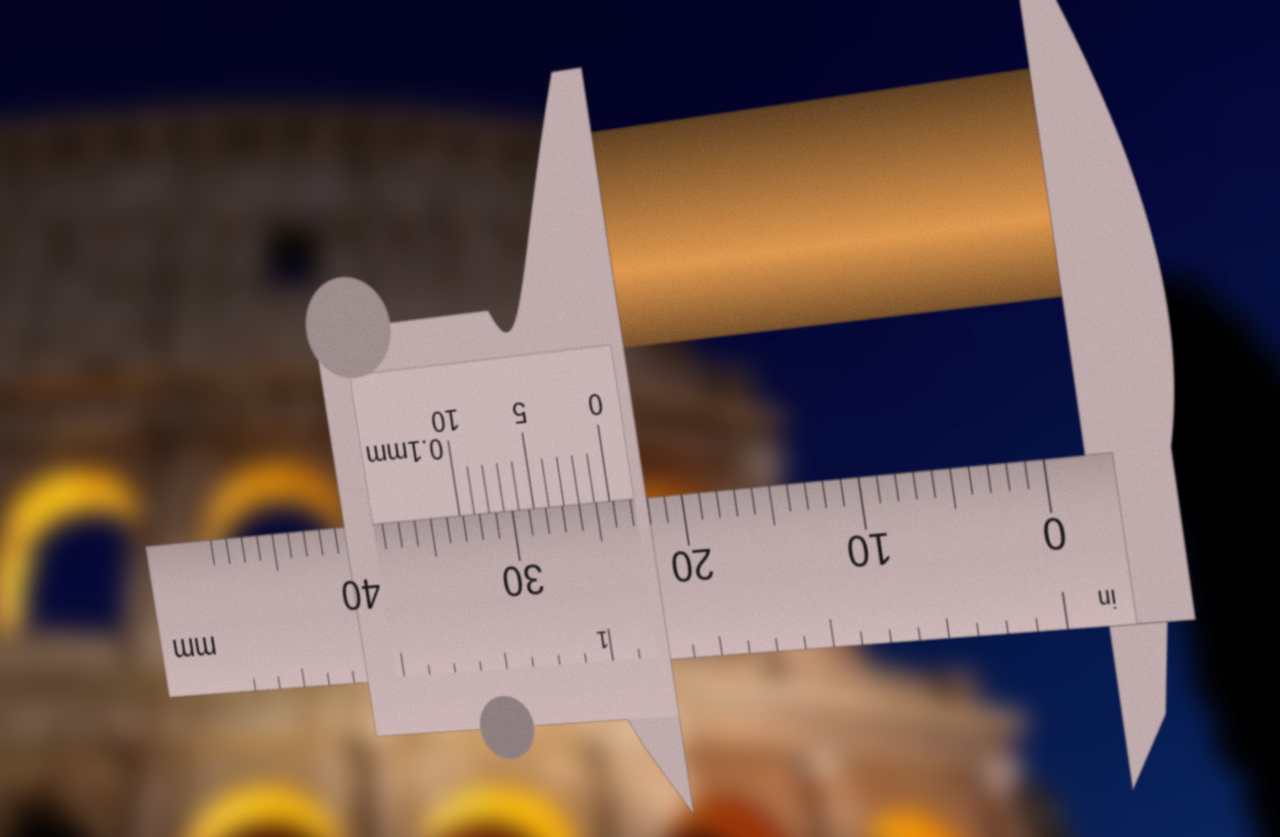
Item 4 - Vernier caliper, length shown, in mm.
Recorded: 24.2 mm
